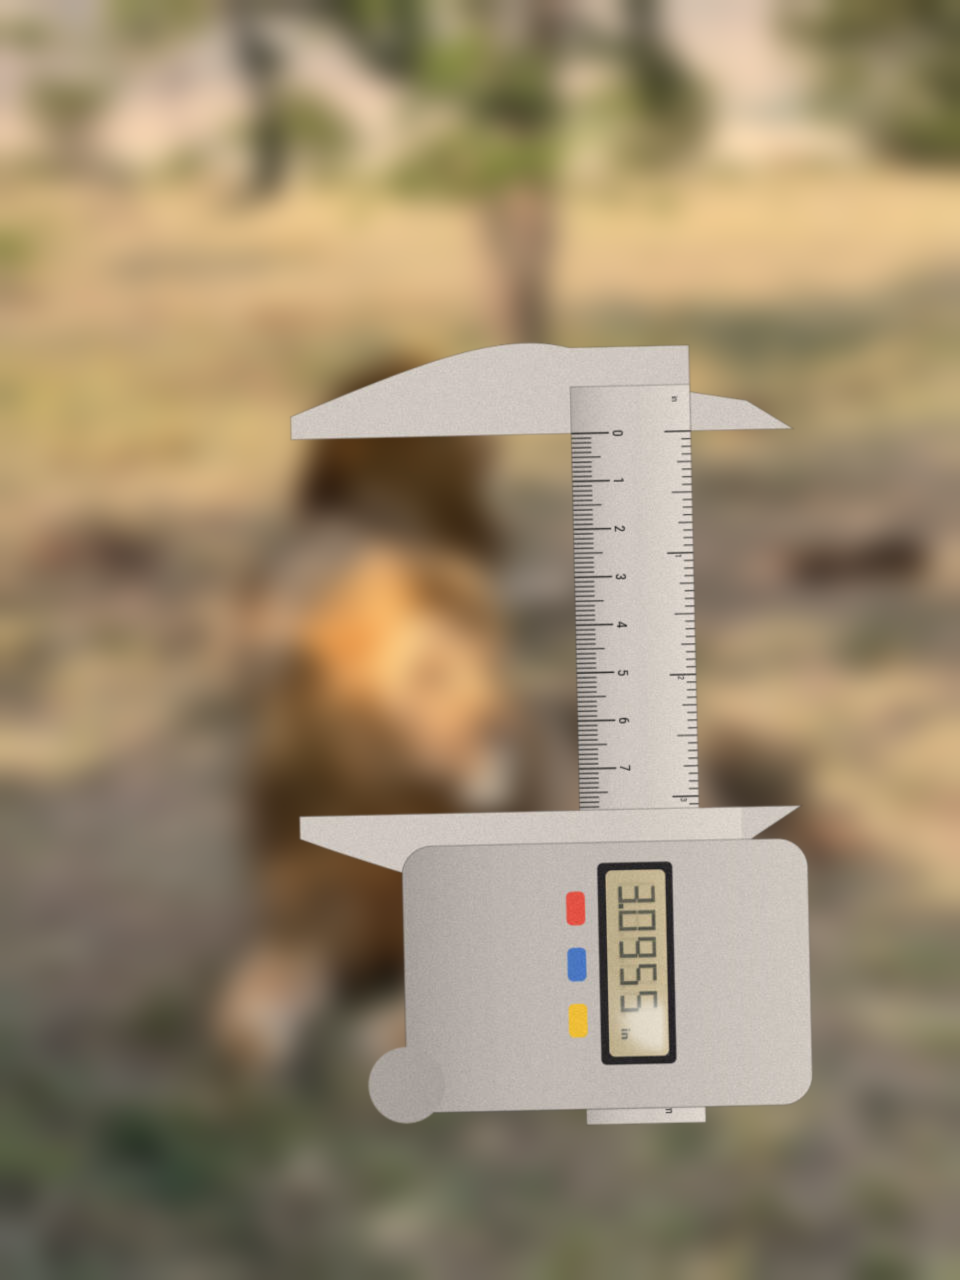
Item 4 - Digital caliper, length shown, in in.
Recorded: 3.0955 in
